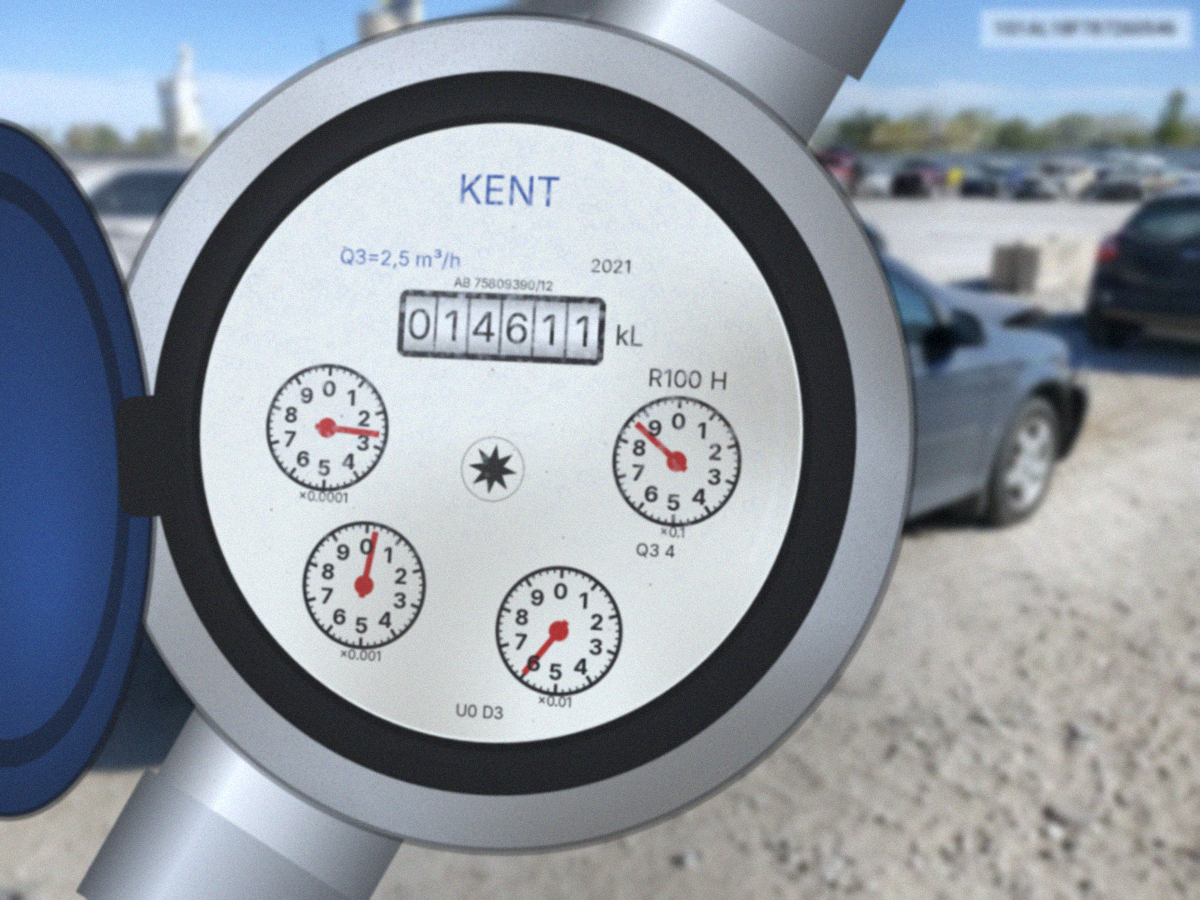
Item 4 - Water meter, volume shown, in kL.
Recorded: 14611.8602 kL
